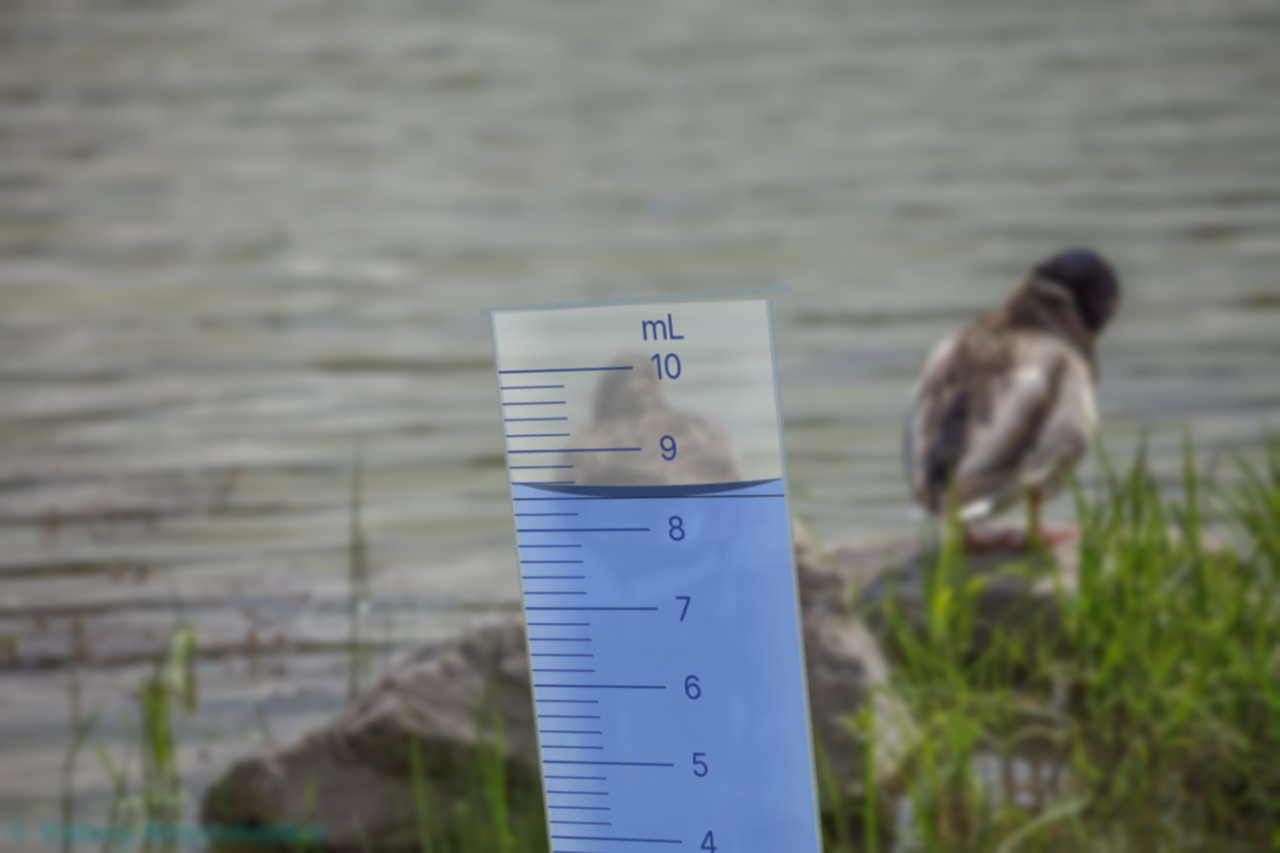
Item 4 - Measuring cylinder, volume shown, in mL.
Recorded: 8.4 mL
